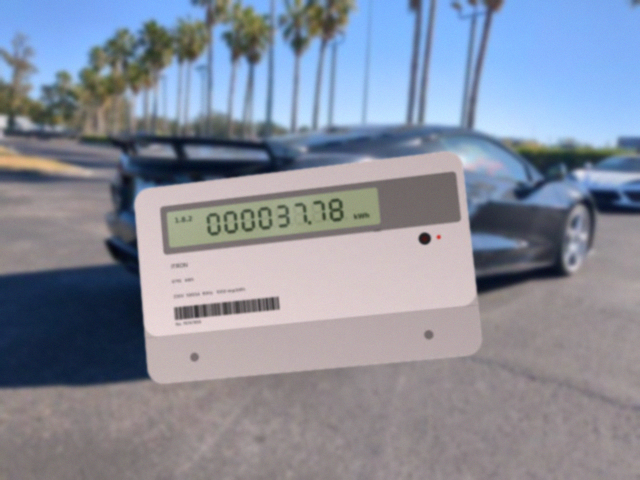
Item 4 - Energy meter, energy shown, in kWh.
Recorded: 37.78 kWh
